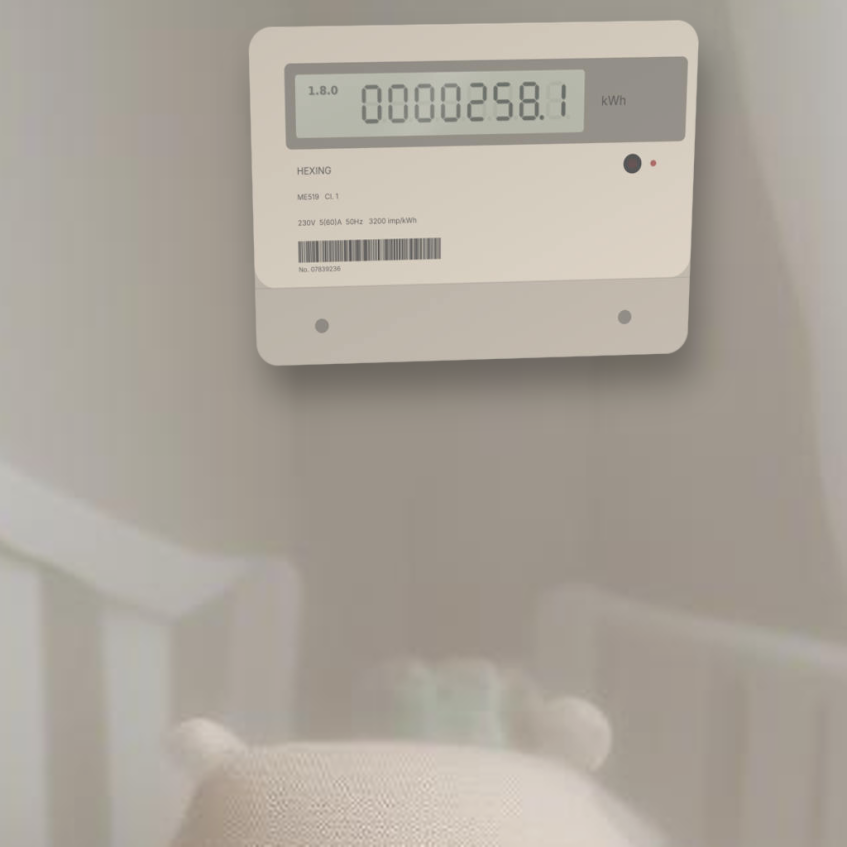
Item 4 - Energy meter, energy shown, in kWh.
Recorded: 258.1 kWh
